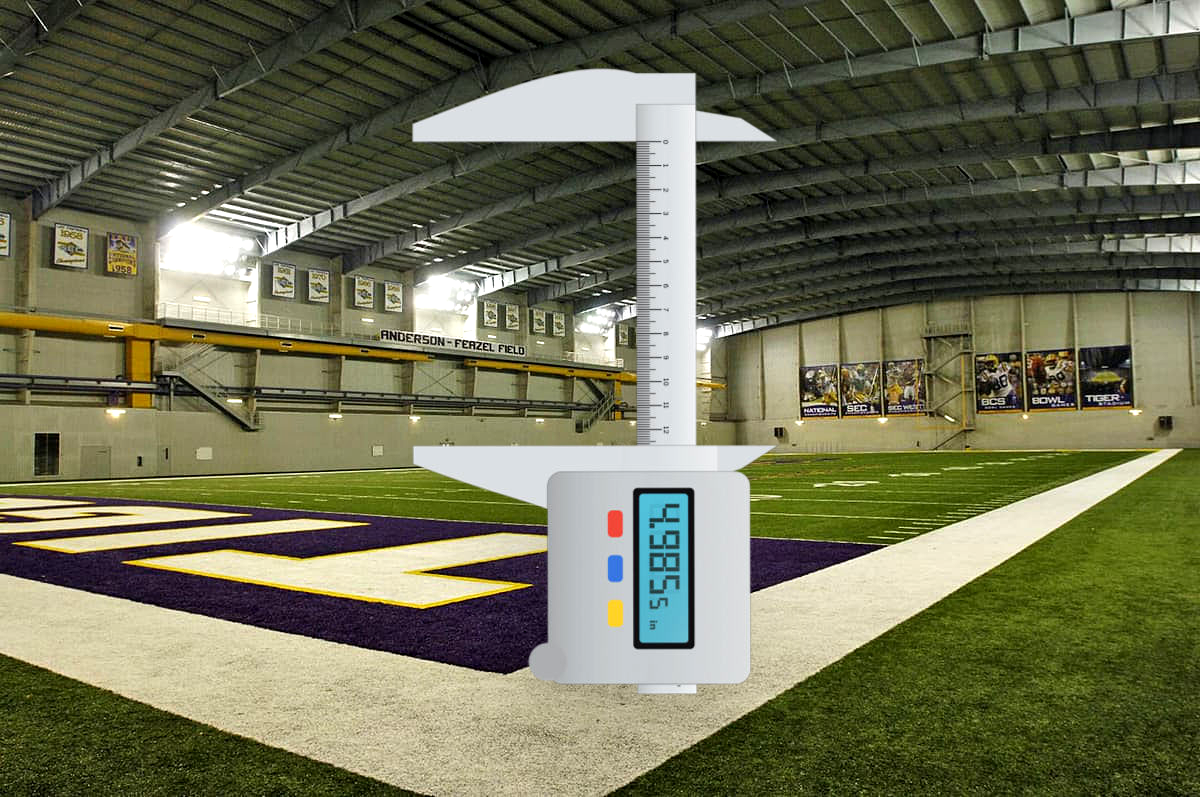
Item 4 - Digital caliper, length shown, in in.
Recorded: 4.9855 in
